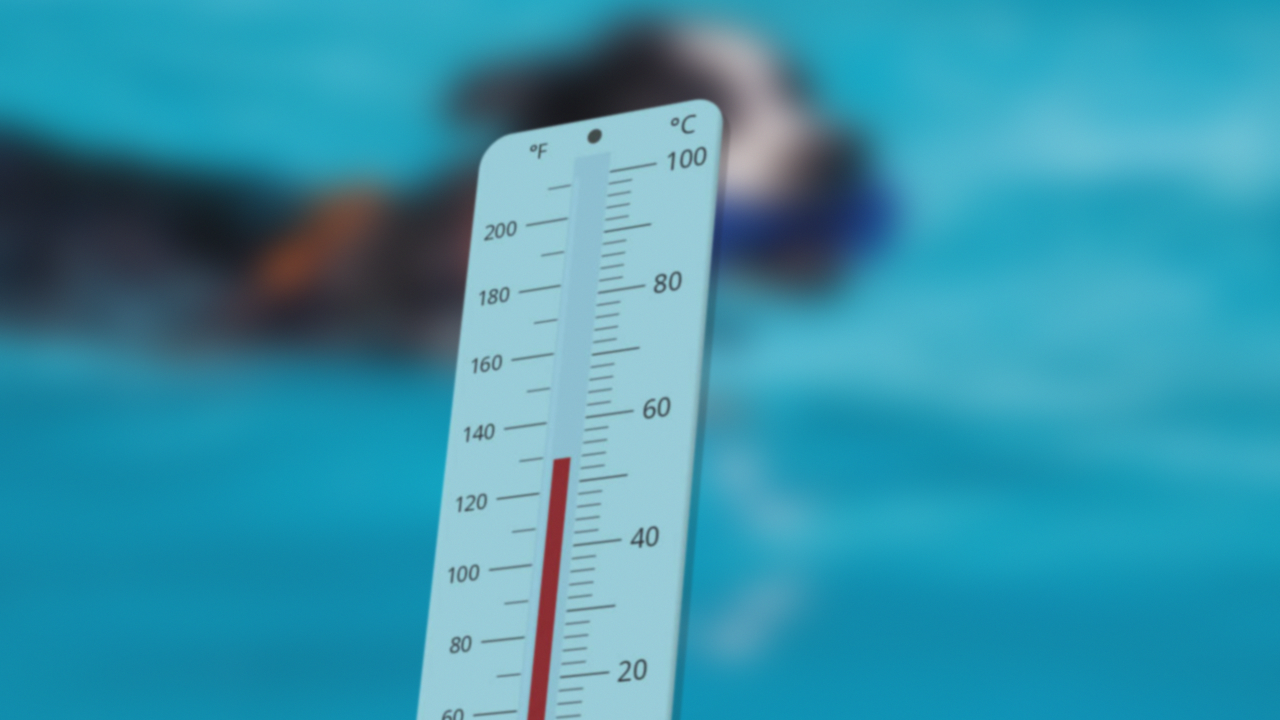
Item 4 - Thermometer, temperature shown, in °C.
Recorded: 54 °C
